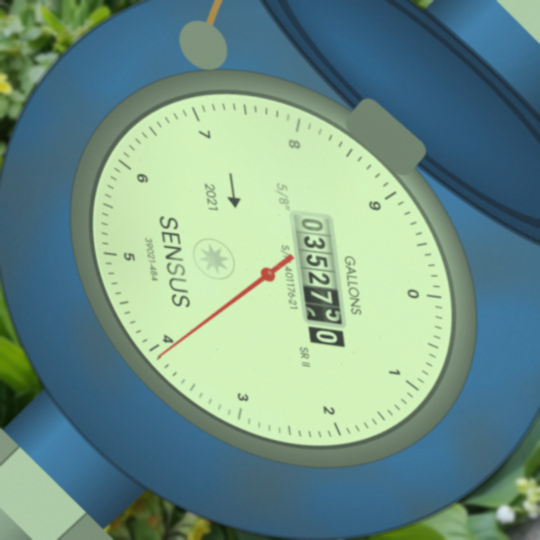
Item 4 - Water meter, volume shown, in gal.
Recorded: 352753.9 gal
